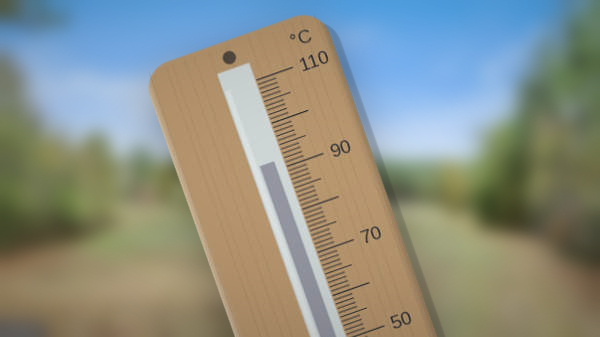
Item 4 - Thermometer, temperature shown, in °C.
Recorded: 92 °C
